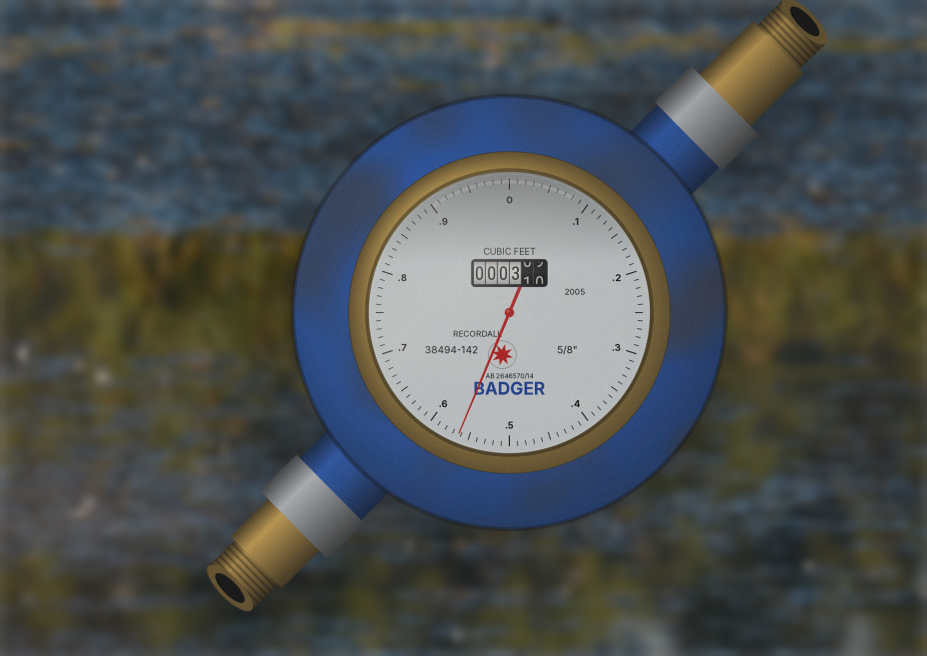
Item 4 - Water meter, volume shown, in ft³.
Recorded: 309.56 ft³
